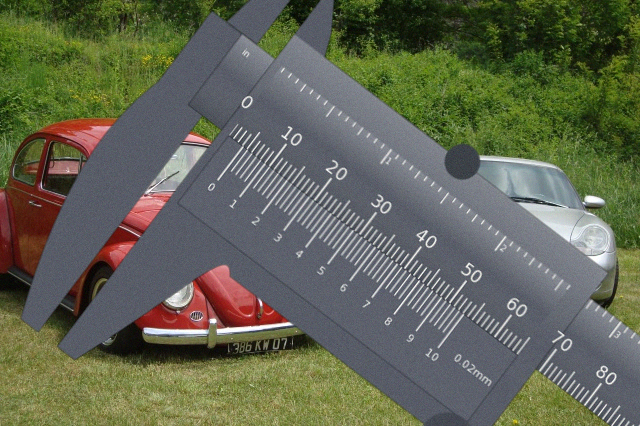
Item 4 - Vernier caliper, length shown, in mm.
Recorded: 4.2 mm
